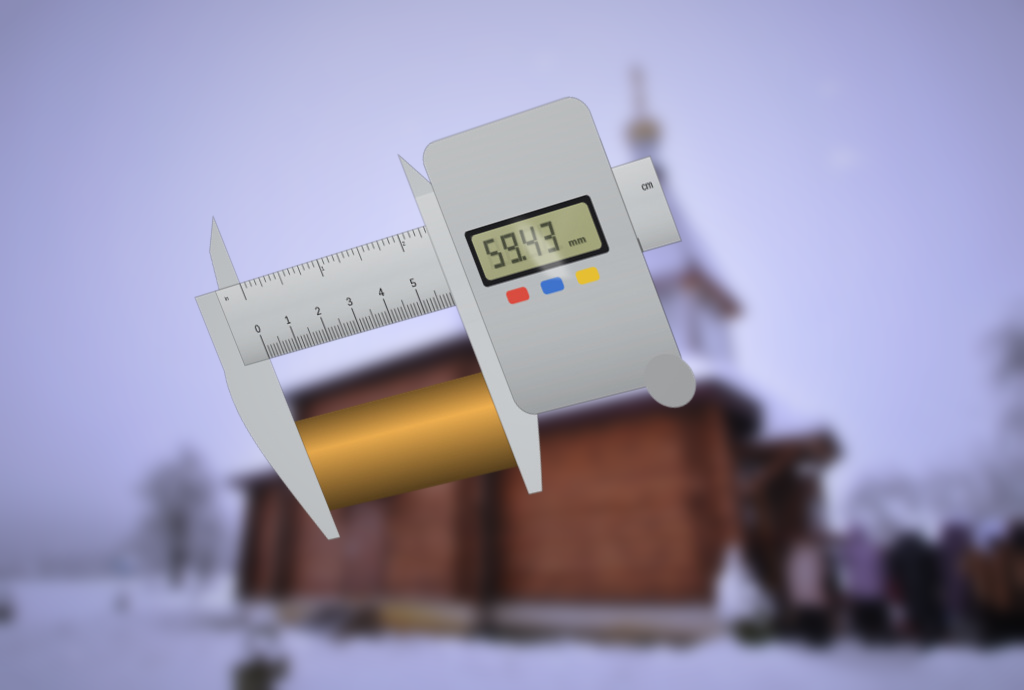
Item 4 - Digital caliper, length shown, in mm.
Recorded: 59.43 mm
